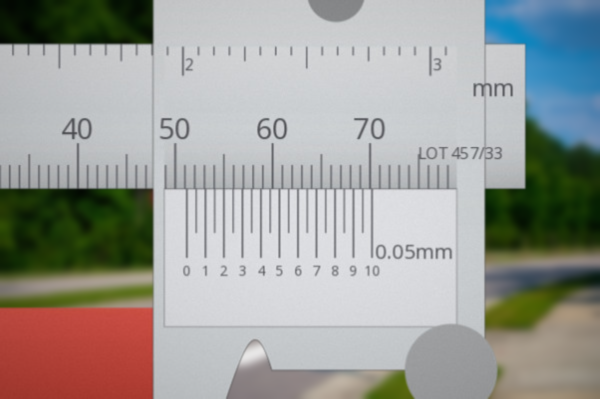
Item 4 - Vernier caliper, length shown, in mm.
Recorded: 51.2 mm
